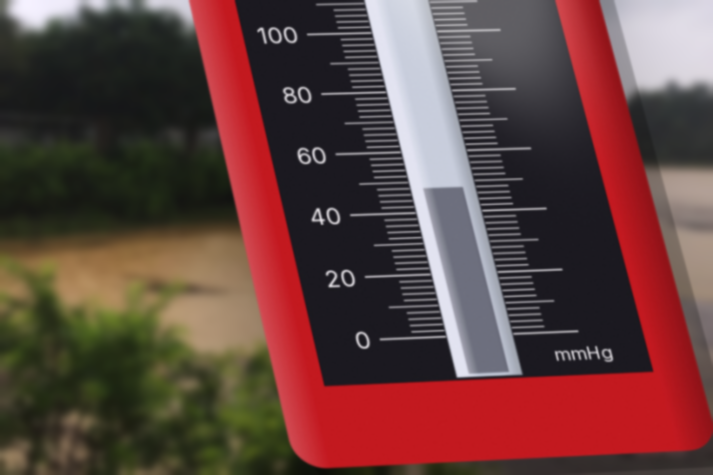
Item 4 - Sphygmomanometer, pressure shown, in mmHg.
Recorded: 48 mmHg
